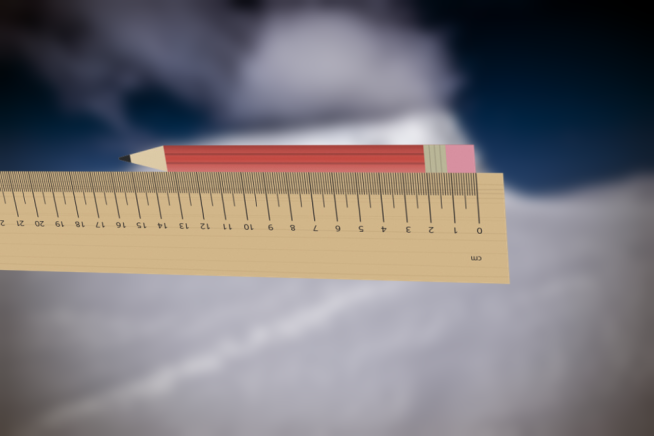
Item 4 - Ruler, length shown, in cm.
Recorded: 15.5 cm
